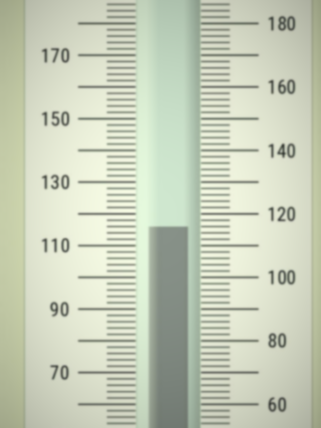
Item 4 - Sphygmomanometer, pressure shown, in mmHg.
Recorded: 116 mmHg
